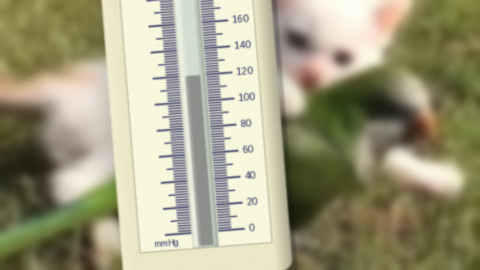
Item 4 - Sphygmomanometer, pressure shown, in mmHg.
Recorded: 120 mmHg
